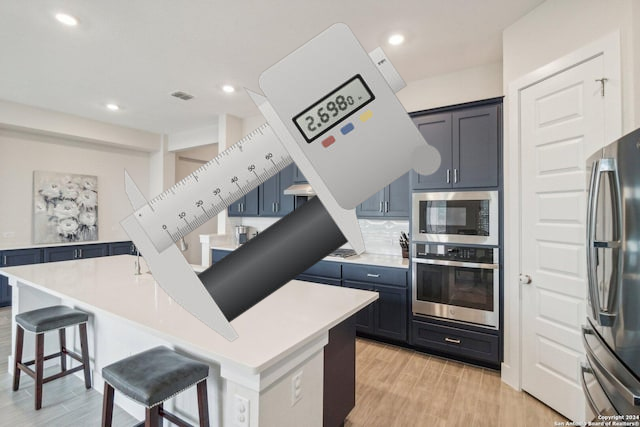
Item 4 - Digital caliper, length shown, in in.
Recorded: 2.6980 in
